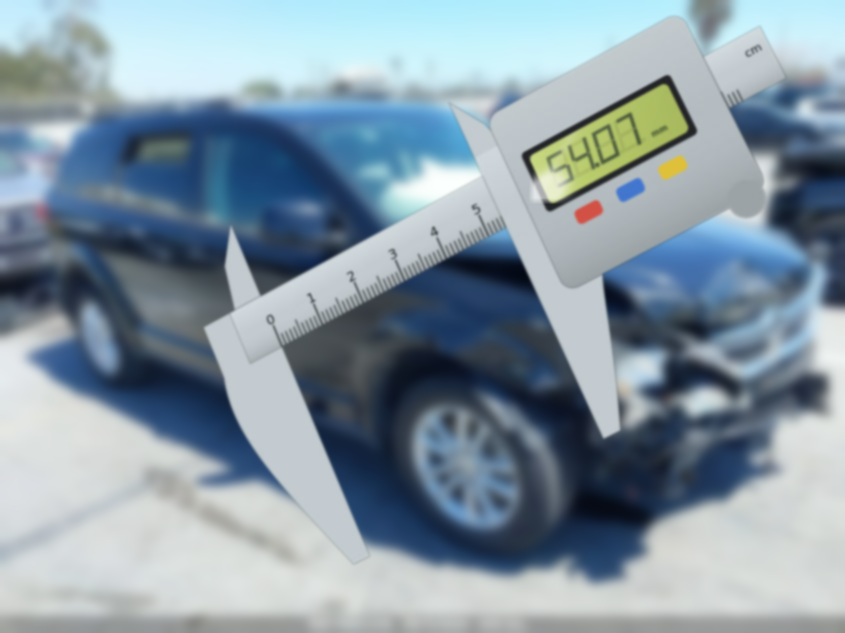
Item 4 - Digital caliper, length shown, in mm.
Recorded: 54.07 mm
